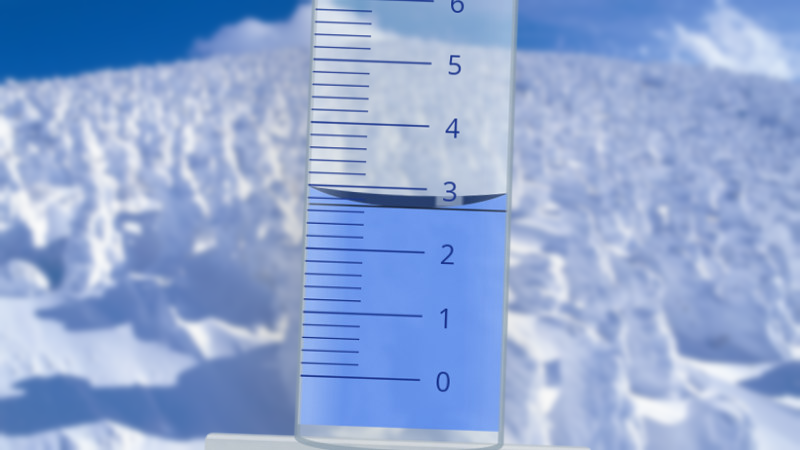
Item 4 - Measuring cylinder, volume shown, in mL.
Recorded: 2.7 mL
